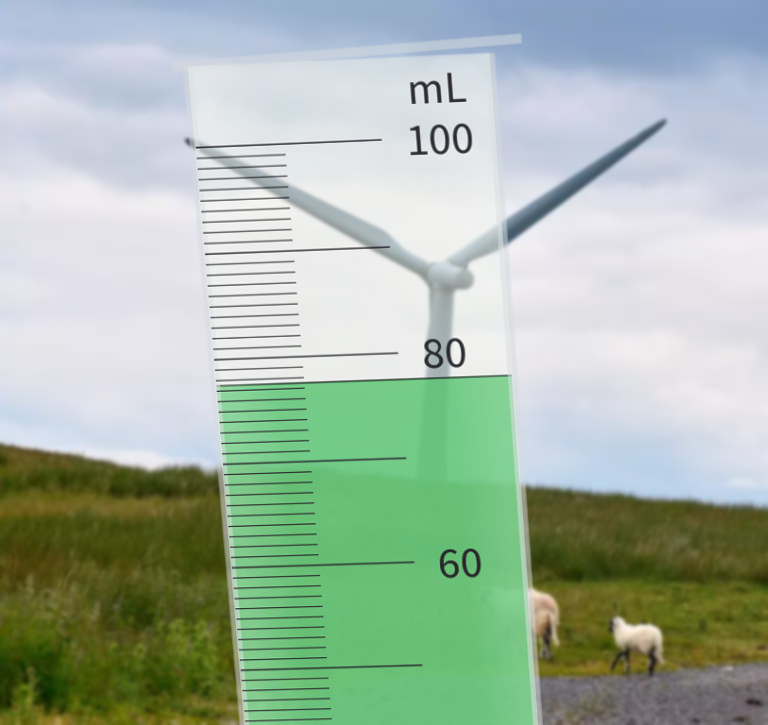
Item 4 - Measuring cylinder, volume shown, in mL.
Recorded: 77.5 mL
